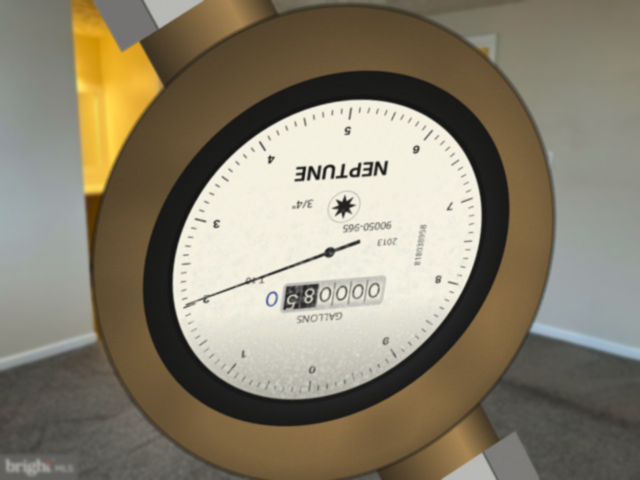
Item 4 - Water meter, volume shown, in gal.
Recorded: 852.0 gal
